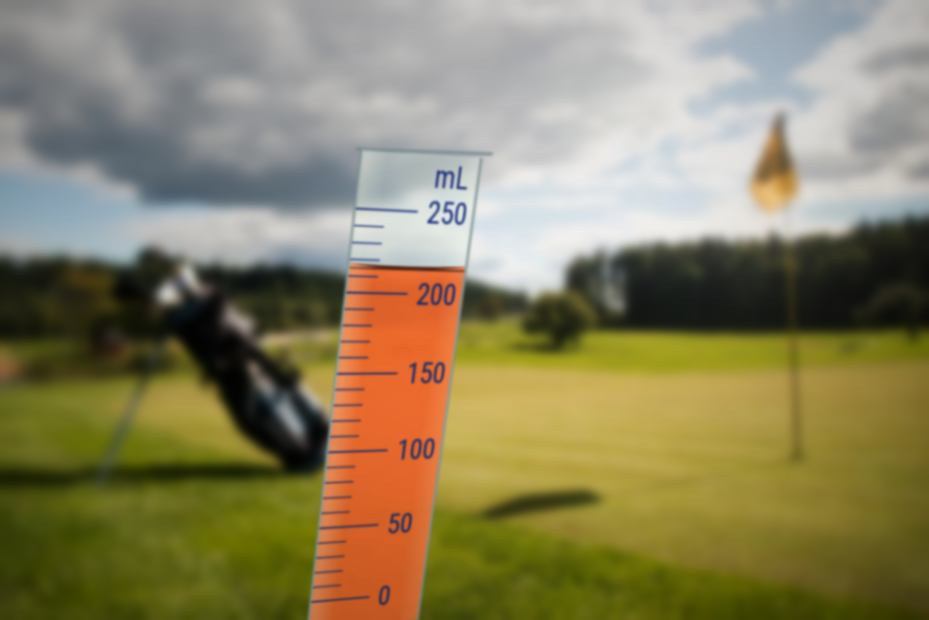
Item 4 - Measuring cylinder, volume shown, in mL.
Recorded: 215 mL
